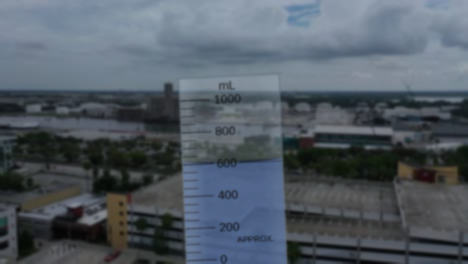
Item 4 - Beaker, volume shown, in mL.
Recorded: 600 mL
